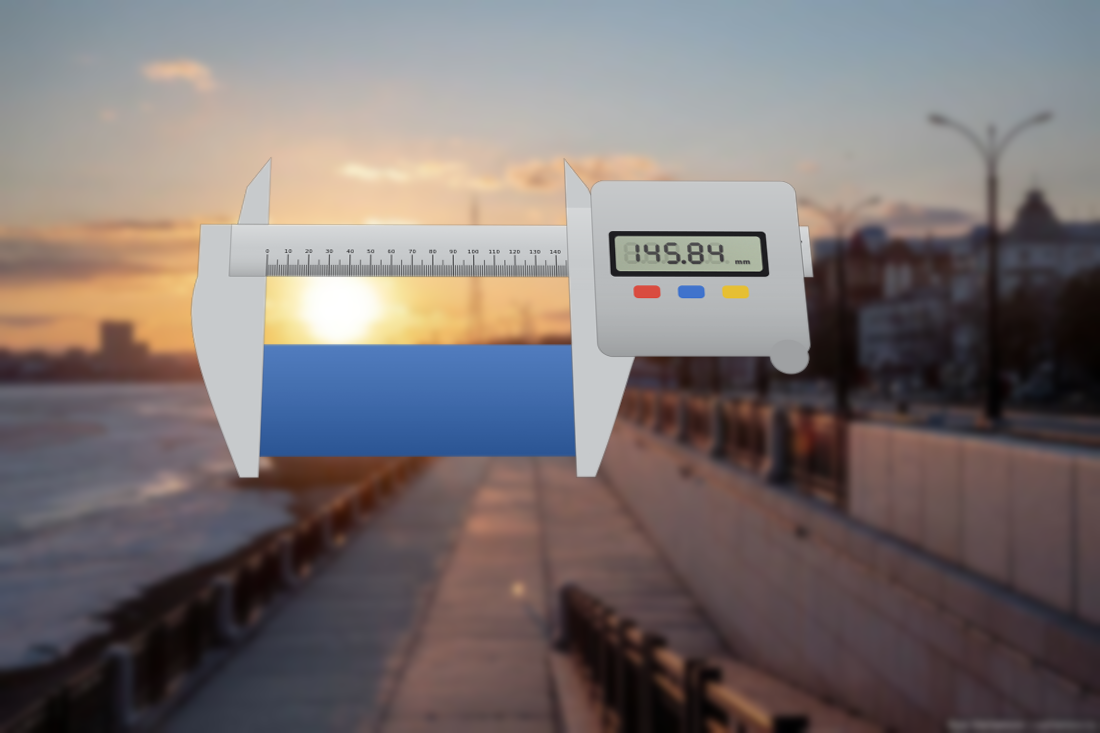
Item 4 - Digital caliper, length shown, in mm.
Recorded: 145.84 mm
